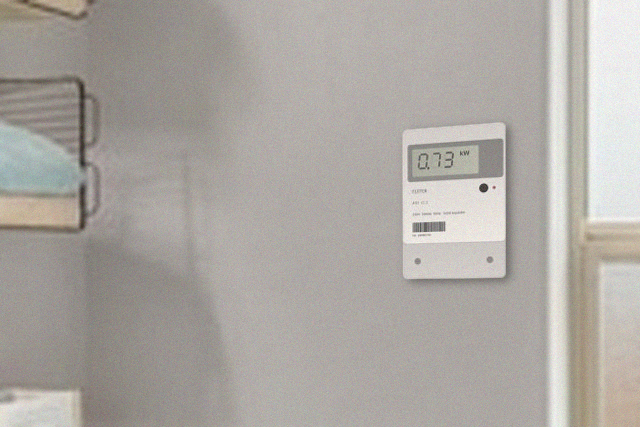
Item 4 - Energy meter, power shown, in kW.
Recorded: 0.73 kW
